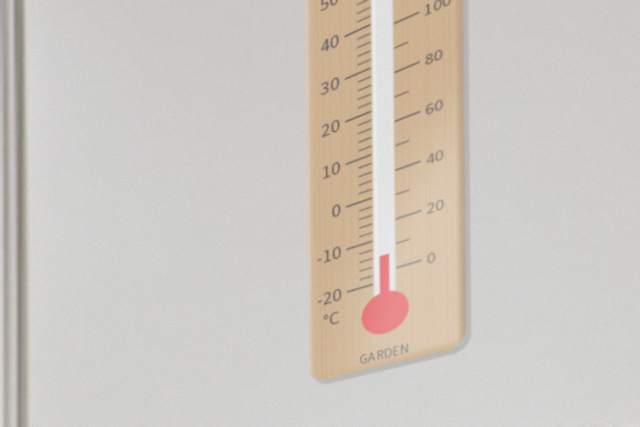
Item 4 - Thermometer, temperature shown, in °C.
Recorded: -14 °C
